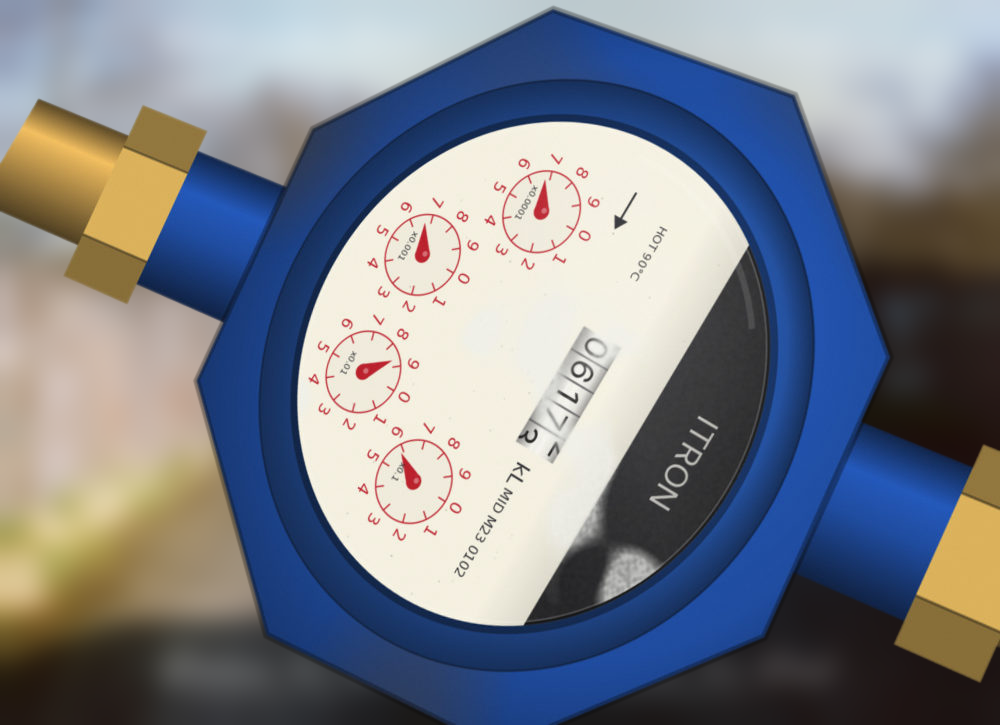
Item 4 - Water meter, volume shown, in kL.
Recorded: 6172.5866 kL
